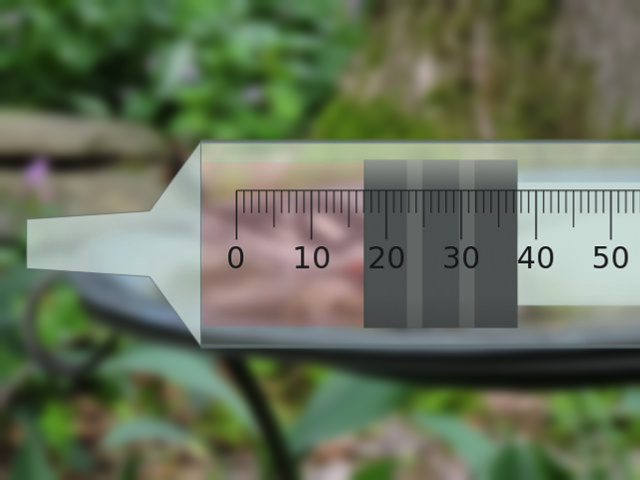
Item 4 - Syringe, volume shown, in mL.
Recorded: 17 mL
